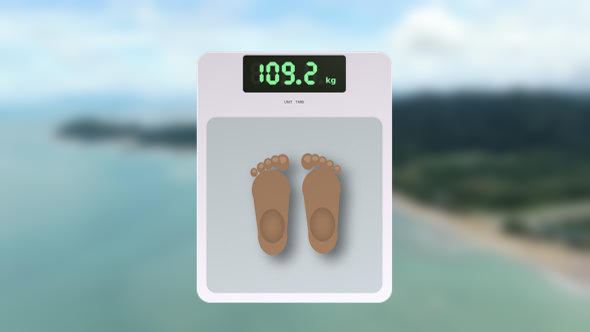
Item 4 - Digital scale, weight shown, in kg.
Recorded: 109.2 kg
